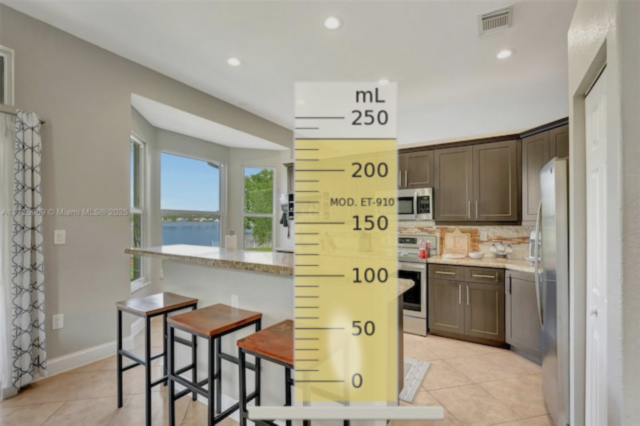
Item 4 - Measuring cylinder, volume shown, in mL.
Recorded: 230 mL
